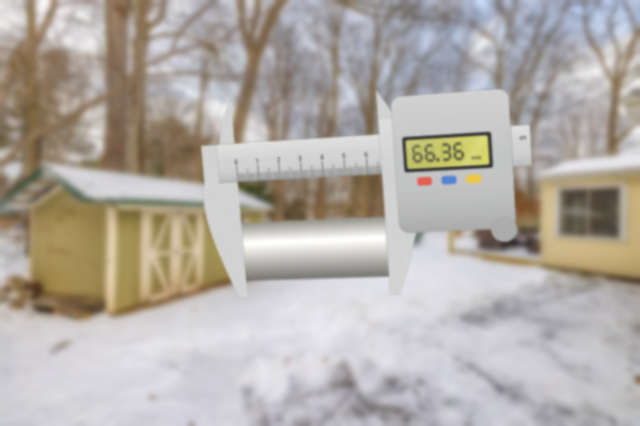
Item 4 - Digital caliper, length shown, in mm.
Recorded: 66.36 mm
